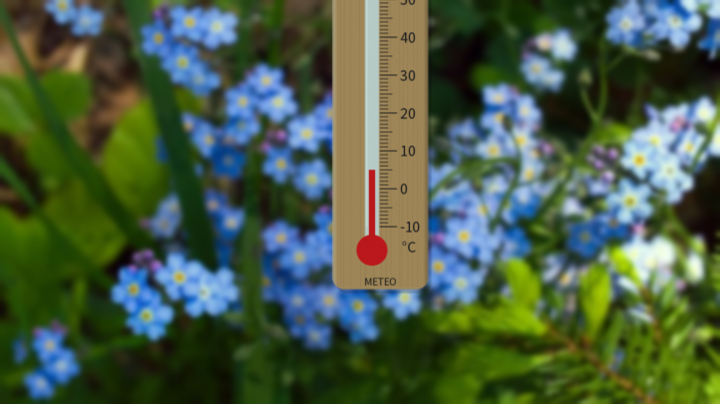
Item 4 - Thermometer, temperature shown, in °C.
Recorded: 5 °C
